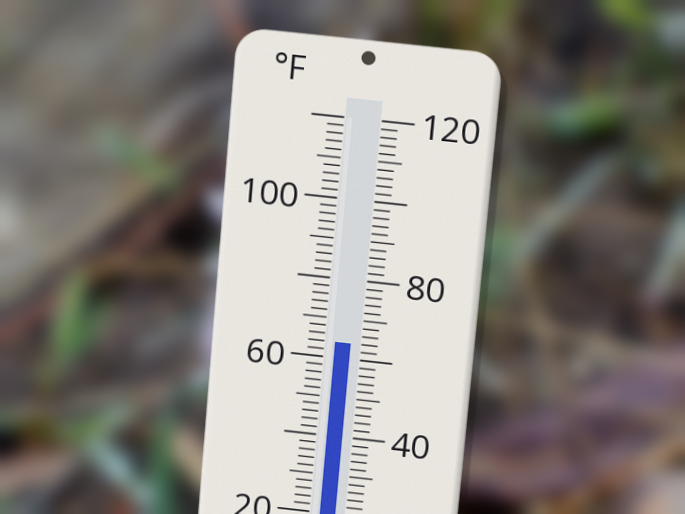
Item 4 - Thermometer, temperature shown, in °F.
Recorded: 64 °F
